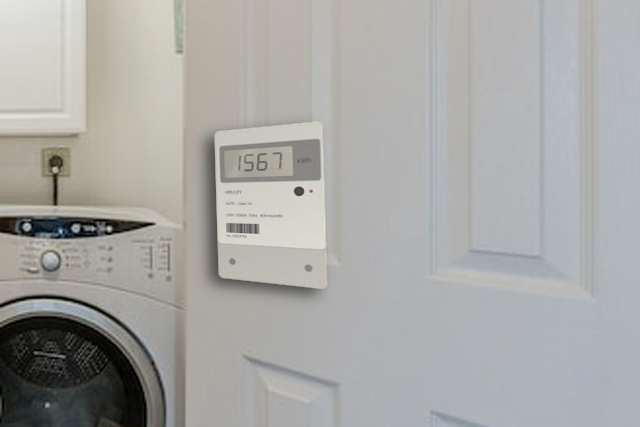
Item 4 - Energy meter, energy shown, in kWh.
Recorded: 1567 kWh
